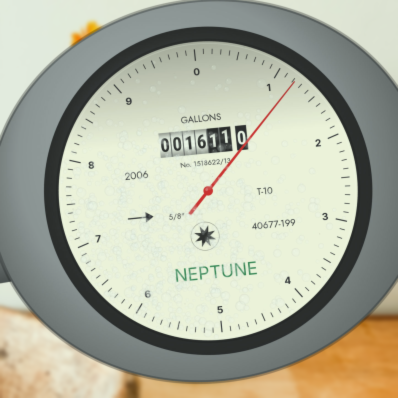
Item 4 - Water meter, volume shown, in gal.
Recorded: 16111.2 gal
